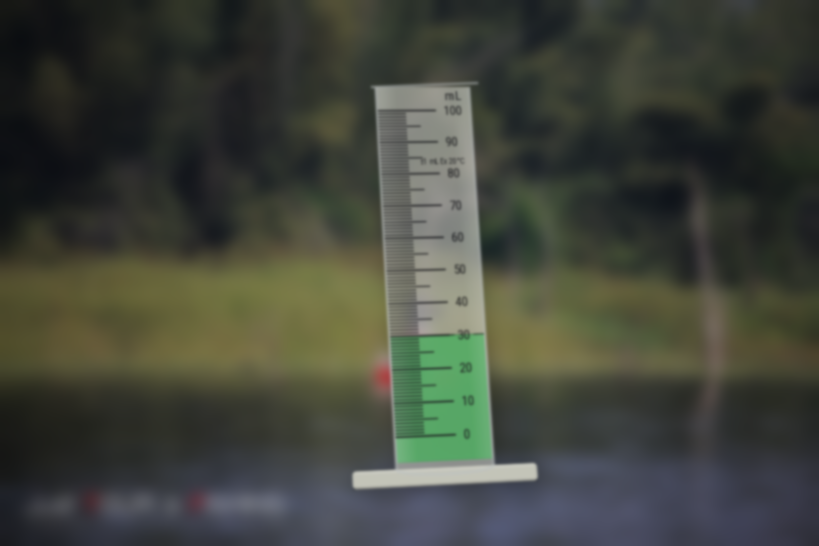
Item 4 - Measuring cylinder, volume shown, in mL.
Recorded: 30 mL
